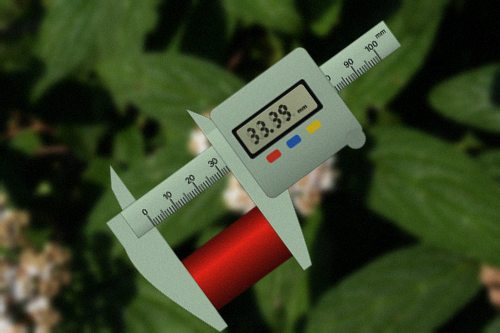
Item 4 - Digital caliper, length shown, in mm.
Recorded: 33.39 mm
